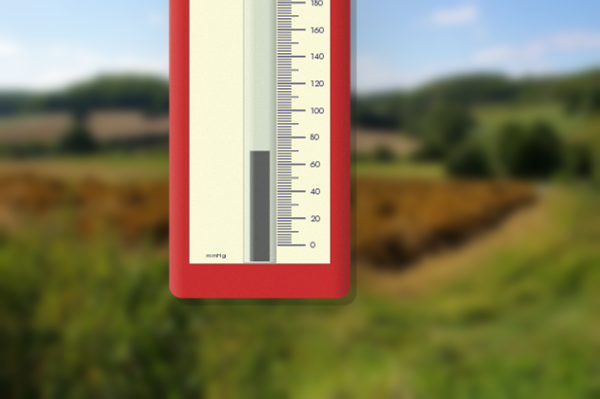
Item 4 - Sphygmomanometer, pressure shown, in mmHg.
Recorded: 70 mmHg
